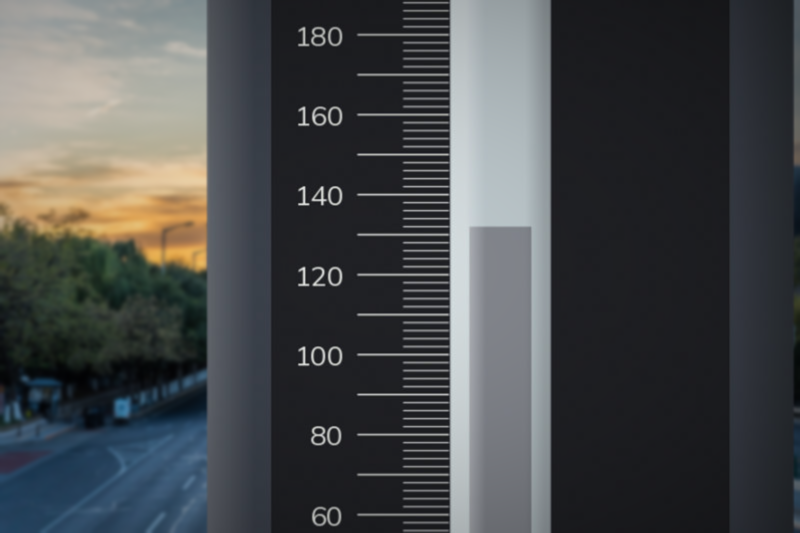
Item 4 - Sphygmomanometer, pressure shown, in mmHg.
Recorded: 132 mmHg
